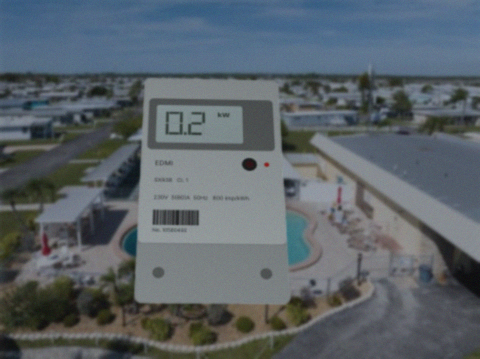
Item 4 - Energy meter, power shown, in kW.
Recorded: 0.2 kW
